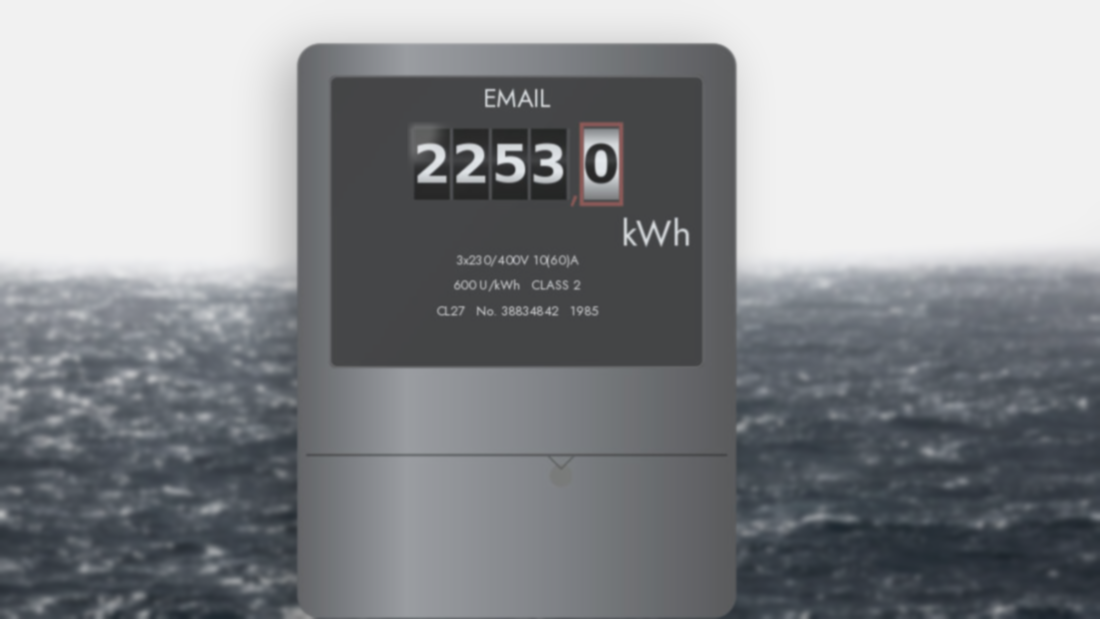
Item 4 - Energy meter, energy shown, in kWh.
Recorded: 2253.0 kWh
